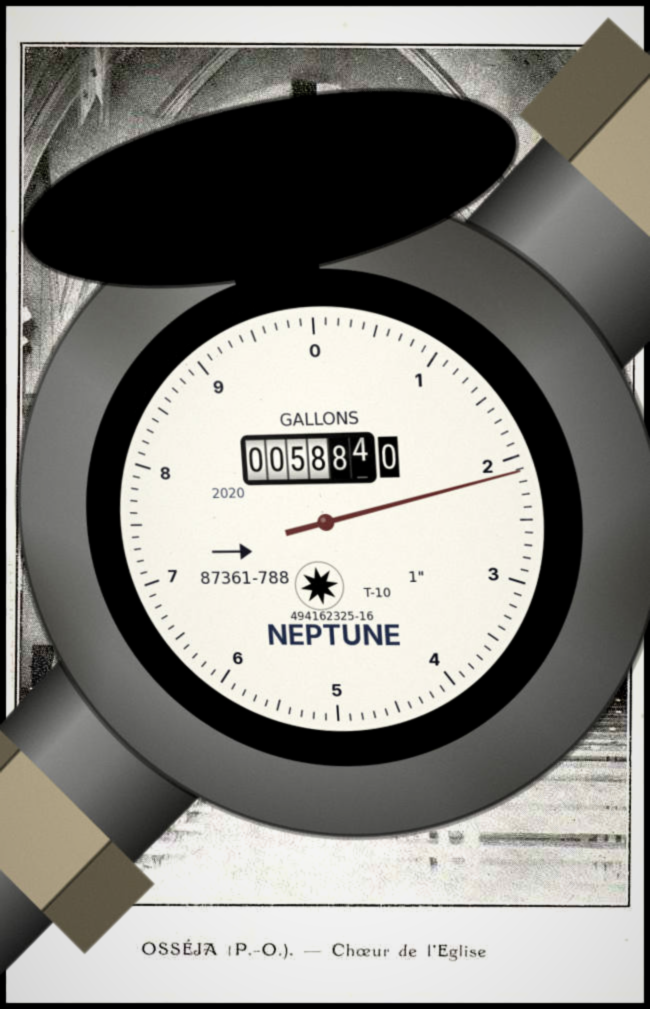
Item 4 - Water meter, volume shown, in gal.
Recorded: 58842.1 gal
